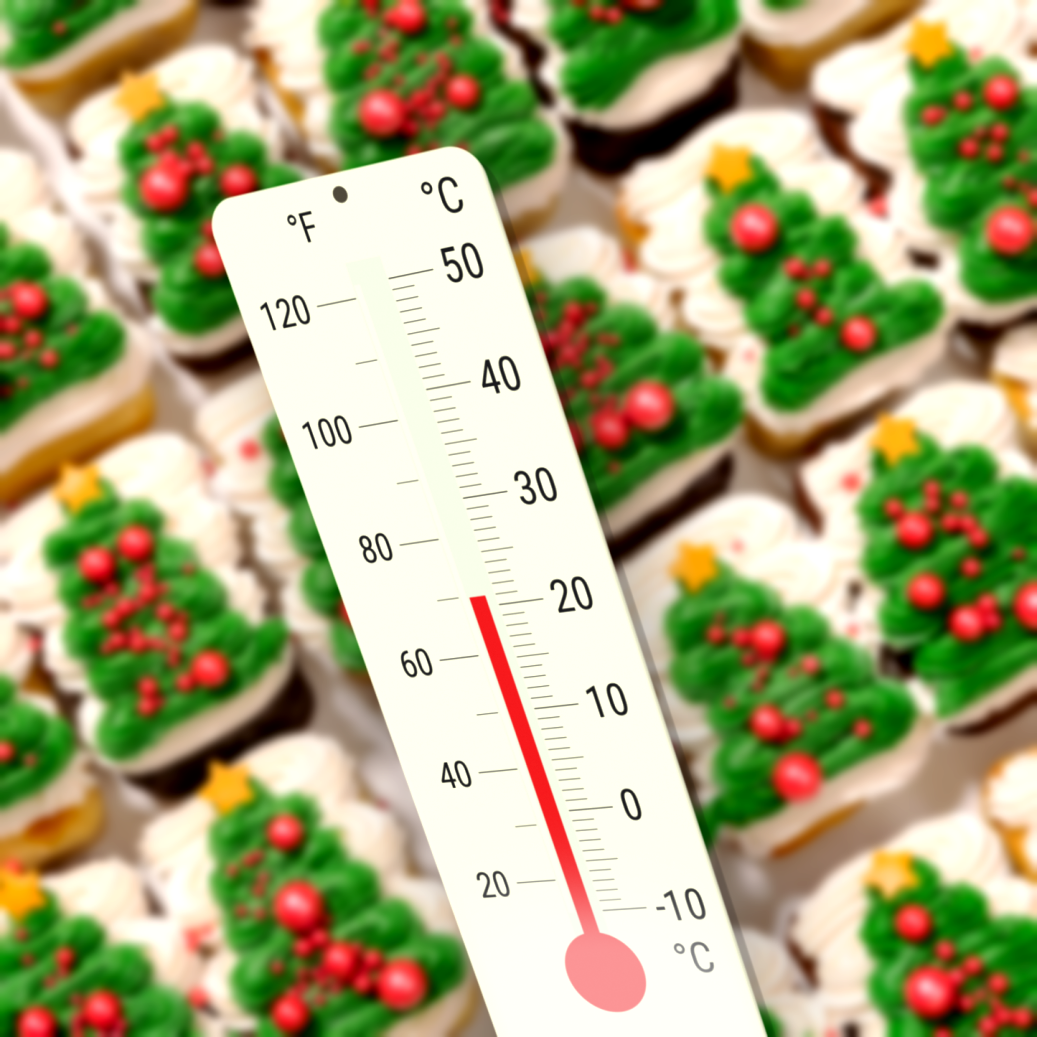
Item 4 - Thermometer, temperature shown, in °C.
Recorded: 21 °C
